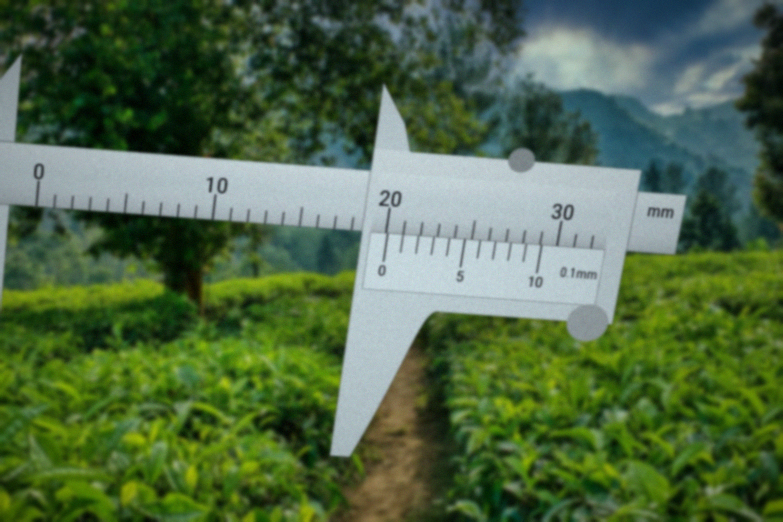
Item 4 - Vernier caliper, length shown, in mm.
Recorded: 20.1 mm
